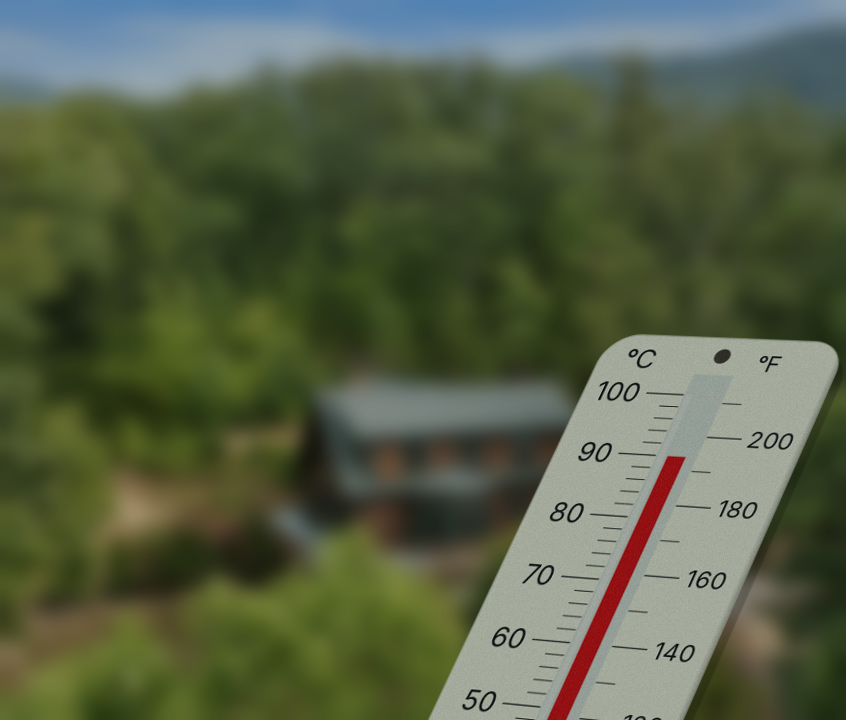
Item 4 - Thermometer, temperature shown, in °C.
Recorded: 90 °C
